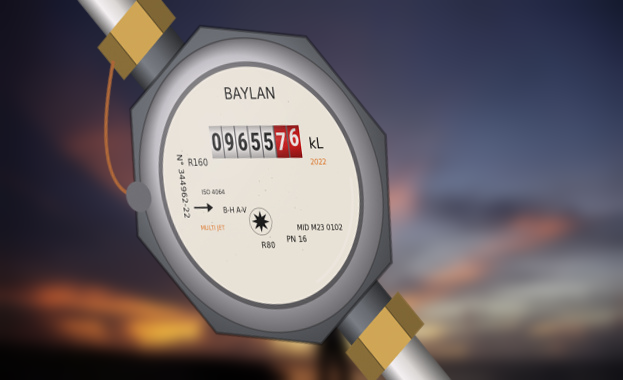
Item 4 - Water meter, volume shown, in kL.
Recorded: 9655.76 kL
